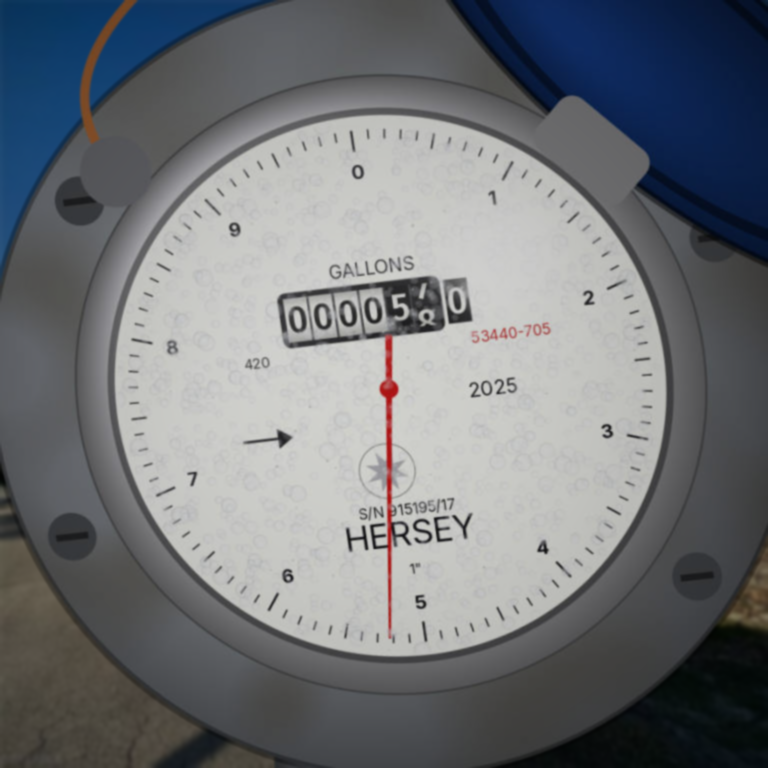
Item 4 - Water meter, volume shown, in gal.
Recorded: 575.2 gal
